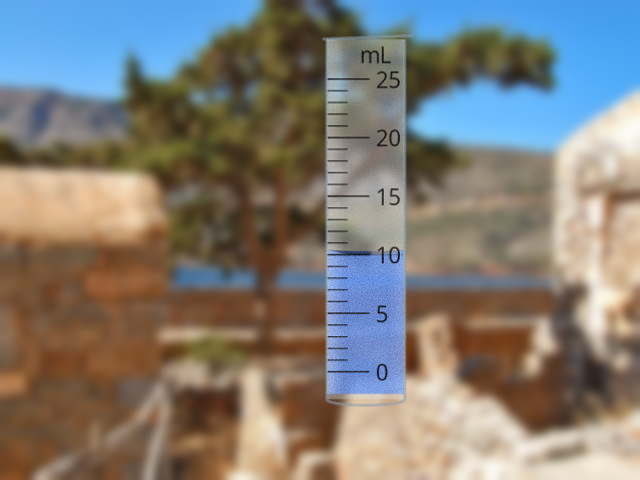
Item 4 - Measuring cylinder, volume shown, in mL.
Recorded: 10 mL
